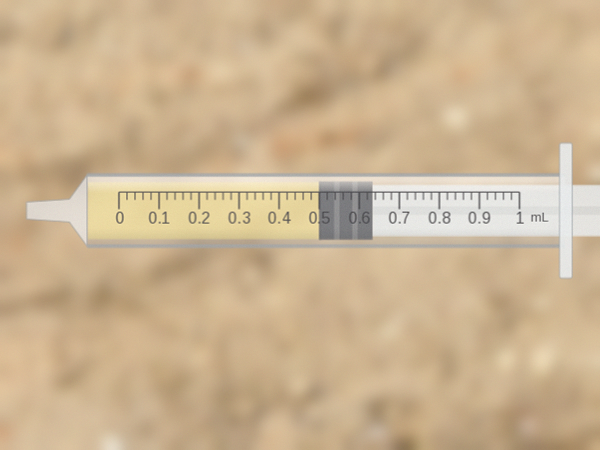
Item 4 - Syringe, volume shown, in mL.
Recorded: 0.5 mL
